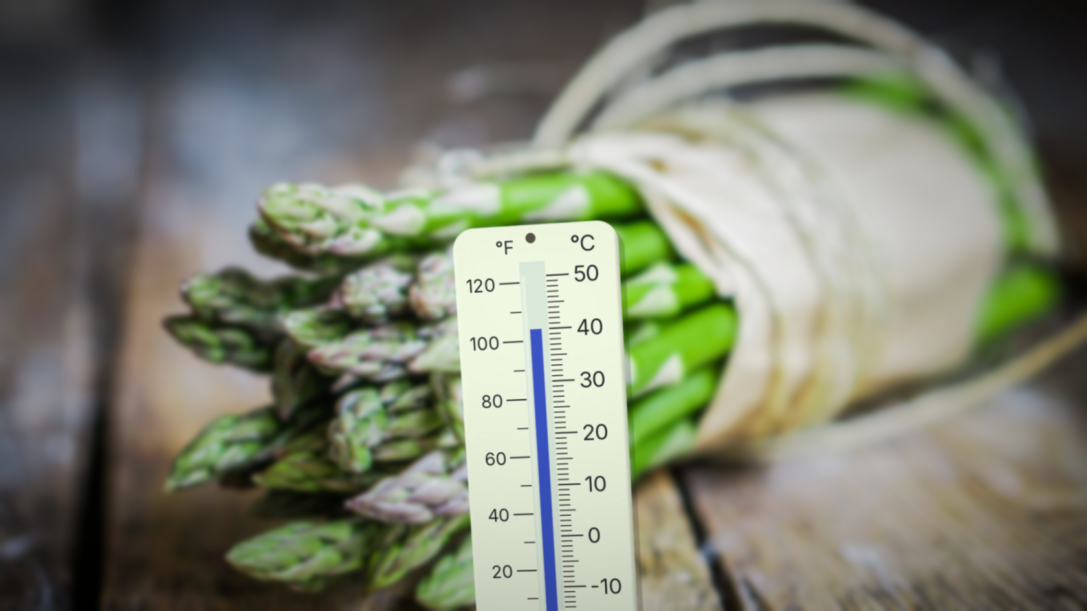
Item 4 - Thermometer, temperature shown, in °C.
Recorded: 40 °C
